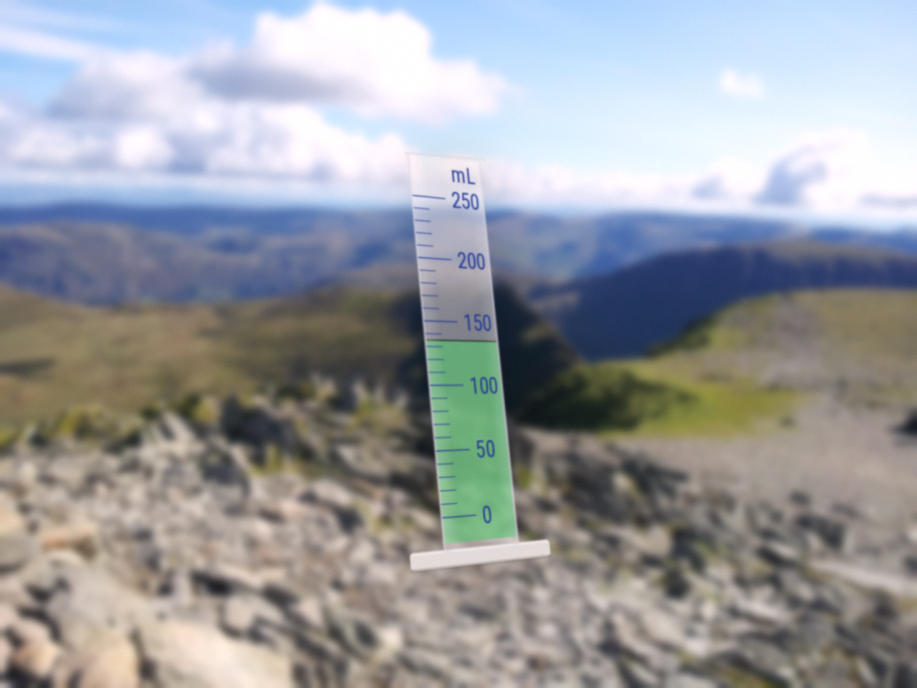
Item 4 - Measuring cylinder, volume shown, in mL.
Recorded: 135 mL
